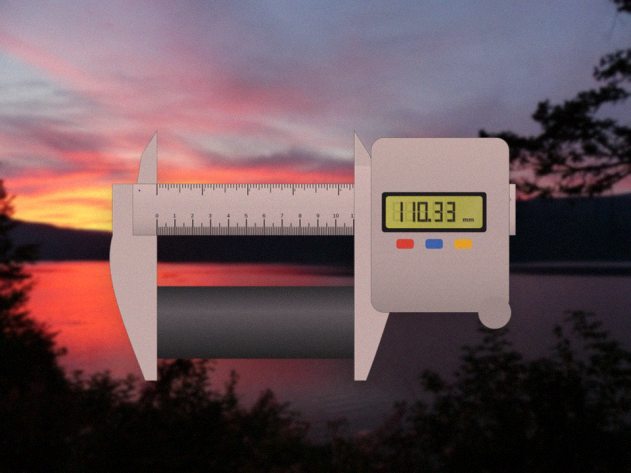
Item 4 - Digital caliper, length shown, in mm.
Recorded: 110.33 mm
